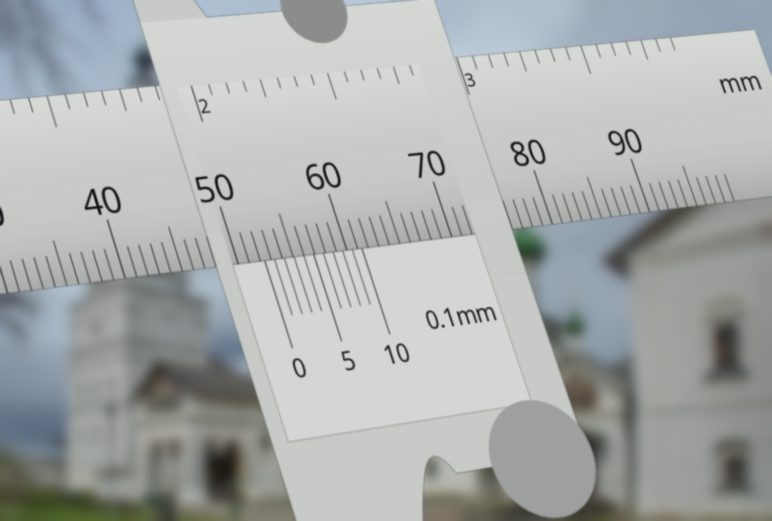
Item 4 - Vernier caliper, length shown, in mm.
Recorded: 52.4 mm
